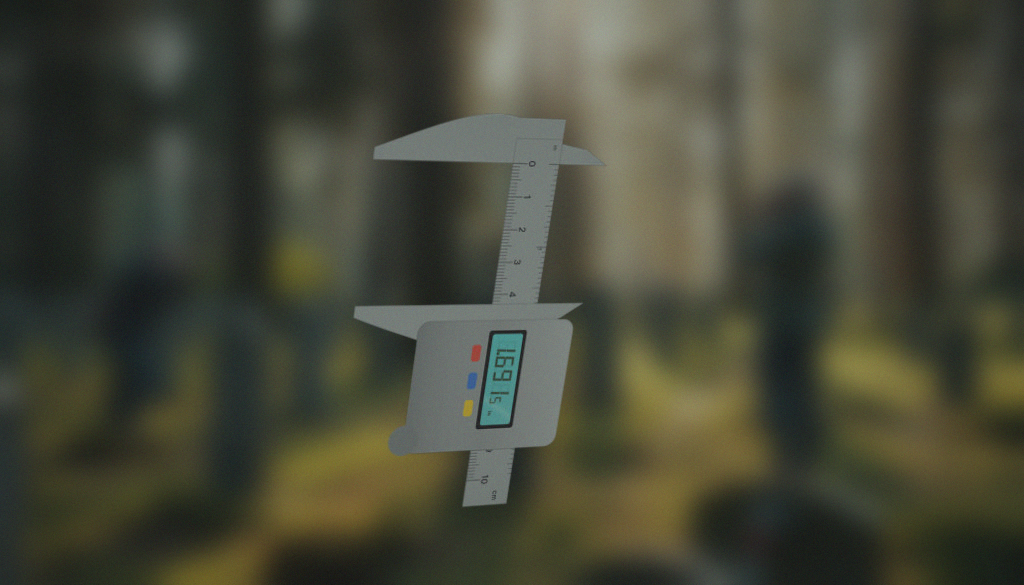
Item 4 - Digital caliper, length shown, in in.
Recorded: 1.6915 in
